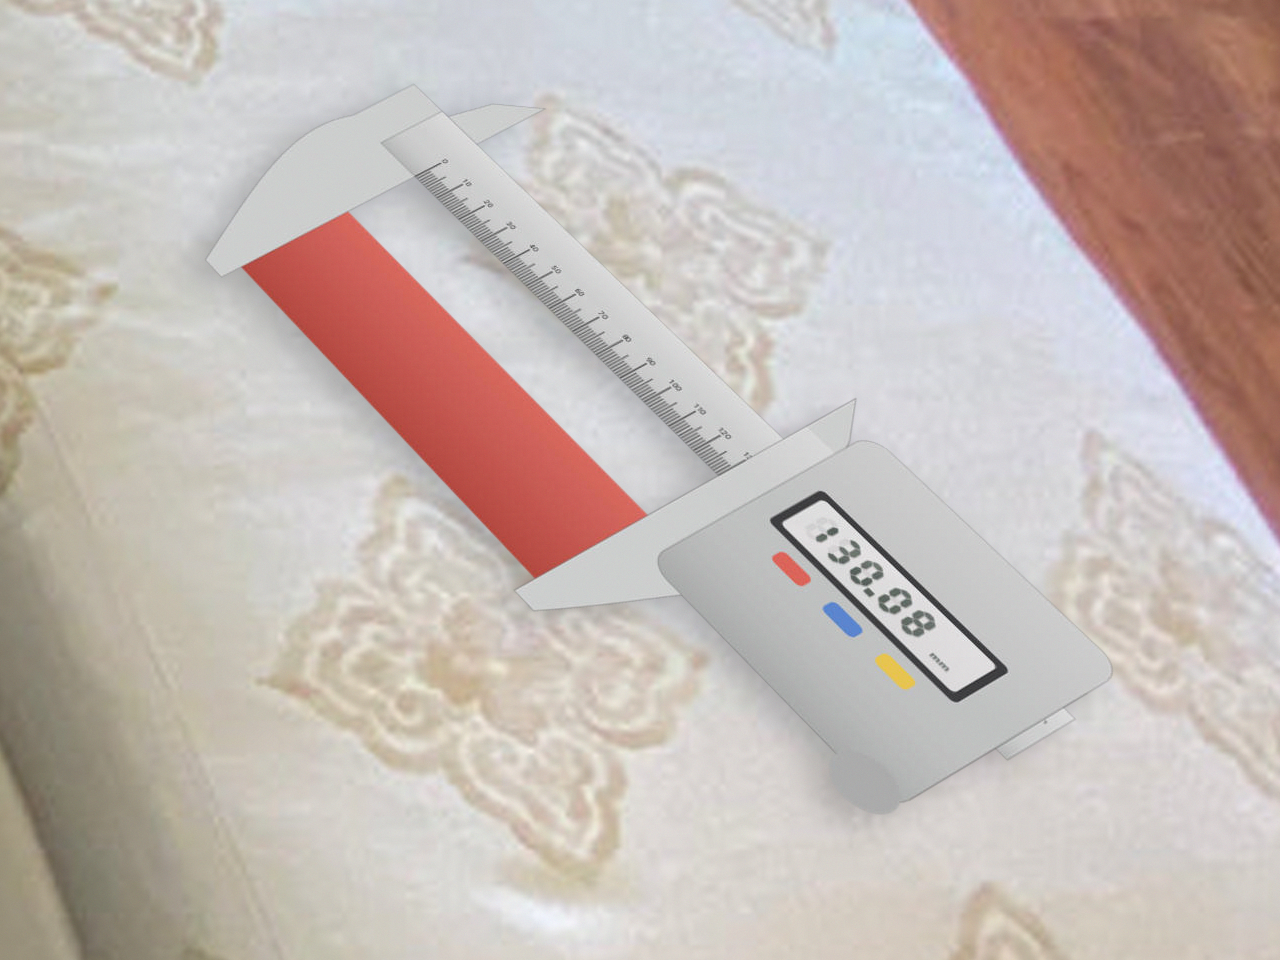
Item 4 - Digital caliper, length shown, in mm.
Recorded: 130.08 mm
